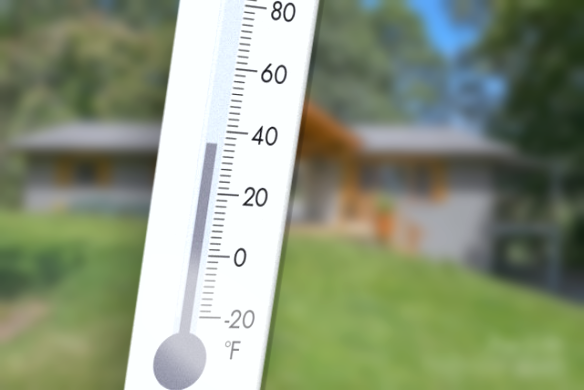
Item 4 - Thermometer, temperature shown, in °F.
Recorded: 36 °F
